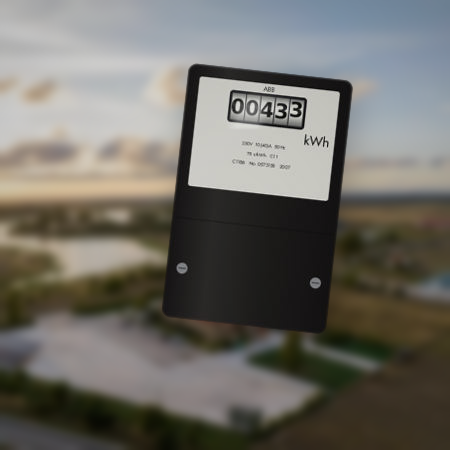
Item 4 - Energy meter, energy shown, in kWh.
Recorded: 433 kWh
